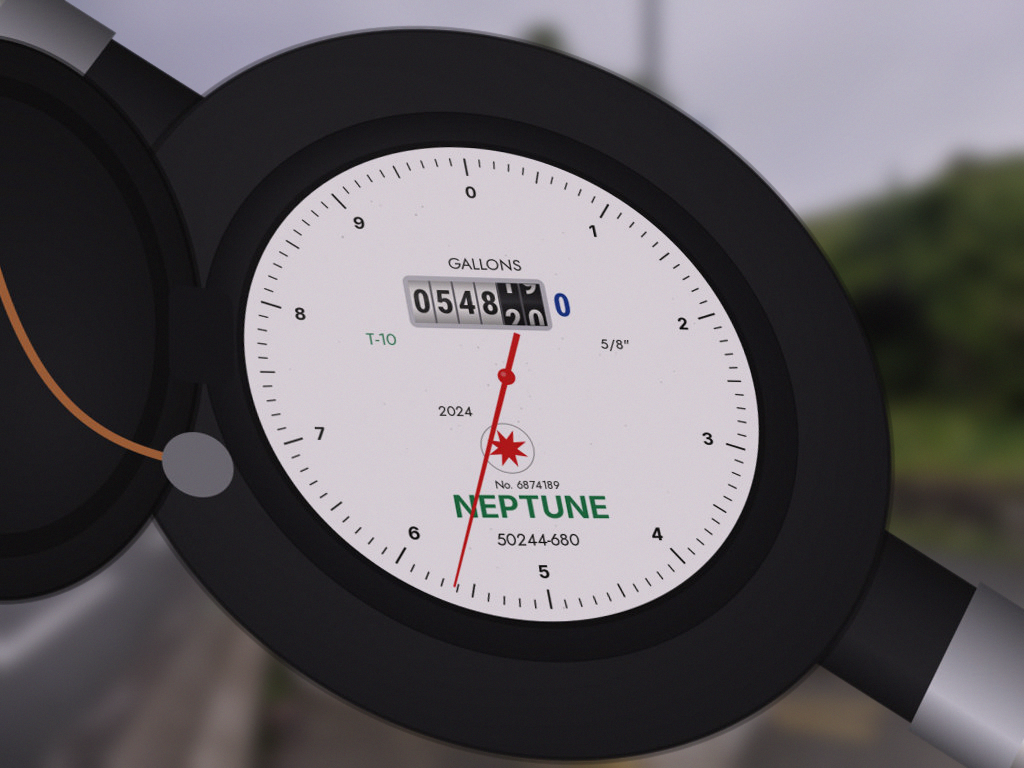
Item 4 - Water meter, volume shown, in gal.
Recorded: 548195.6 gal
